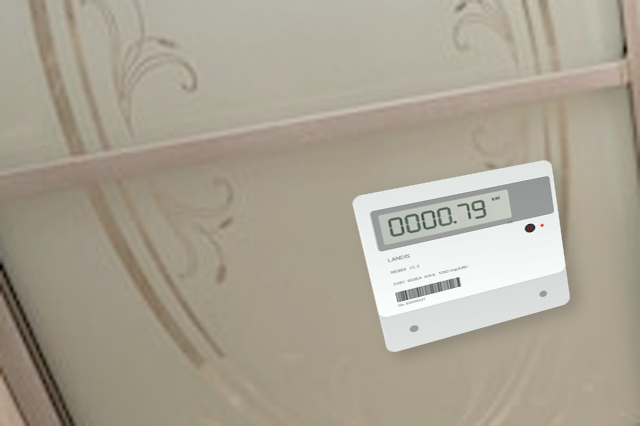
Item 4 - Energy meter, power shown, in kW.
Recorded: 0.79 kW
